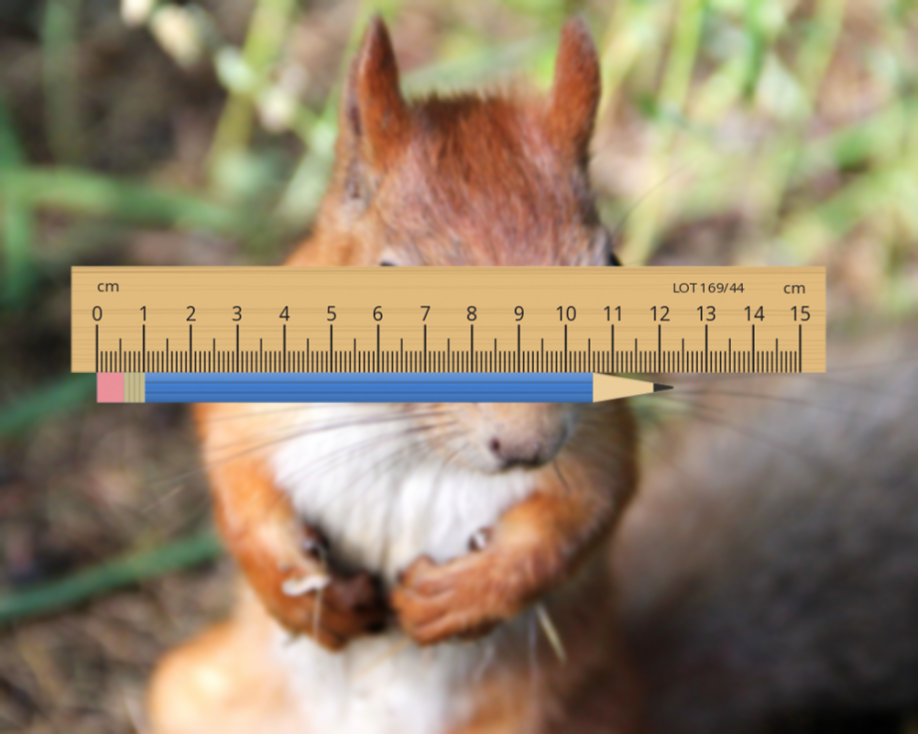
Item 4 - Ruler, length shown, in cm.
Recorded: 12.3 cm
